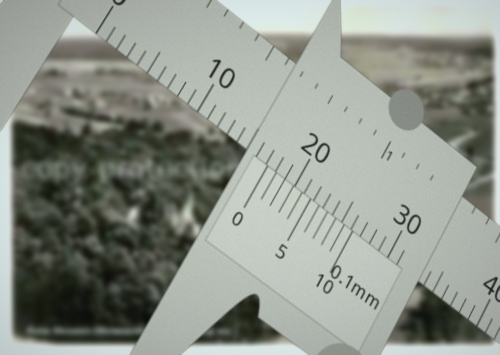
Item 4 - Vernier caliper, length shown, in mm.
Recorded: 17.2 mm
